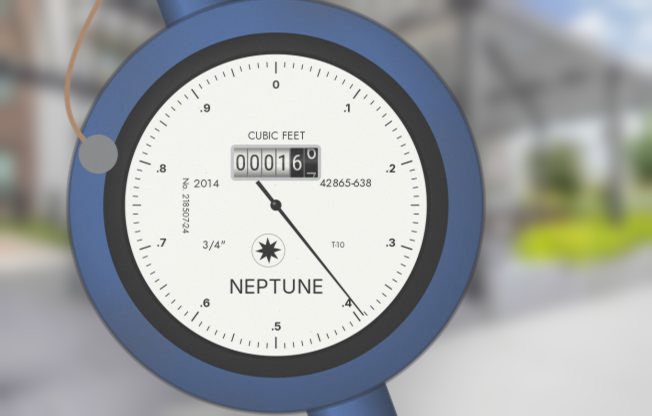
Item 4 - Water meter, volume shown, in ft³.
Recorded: 166.39 ft³
